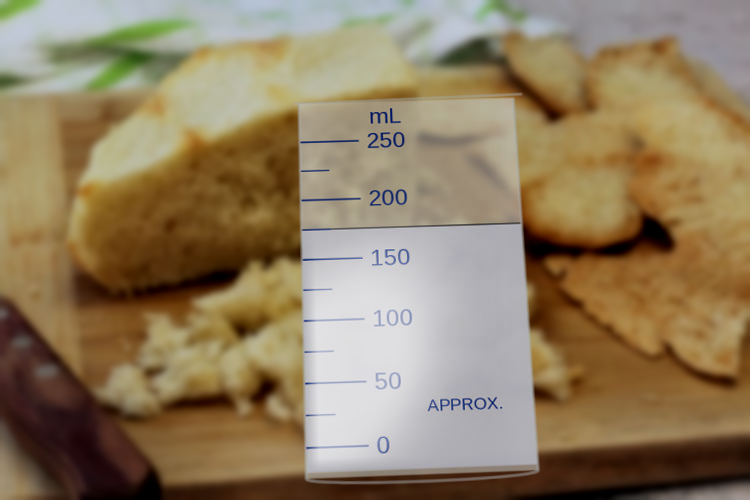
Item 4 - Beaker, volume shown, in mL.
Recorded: 175 mL
